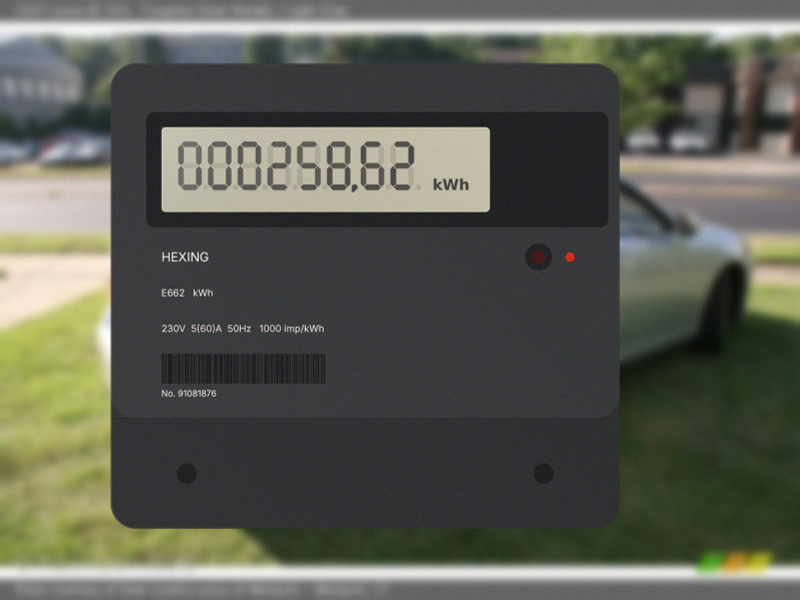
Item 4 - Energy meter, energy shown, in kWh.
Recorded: 258.62 kWh
